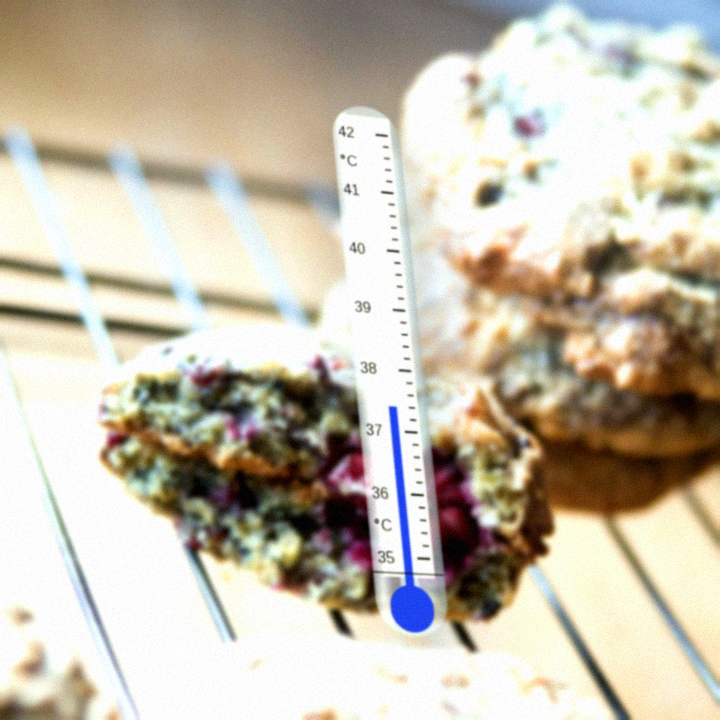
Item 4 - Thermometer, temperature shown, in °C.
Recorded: 37.4 °C
